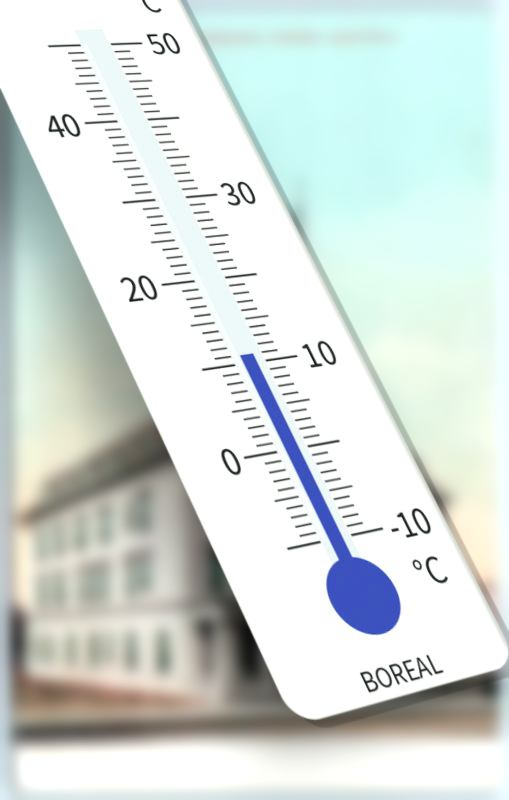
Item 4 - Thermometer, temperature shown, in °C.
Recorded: 11 °C
